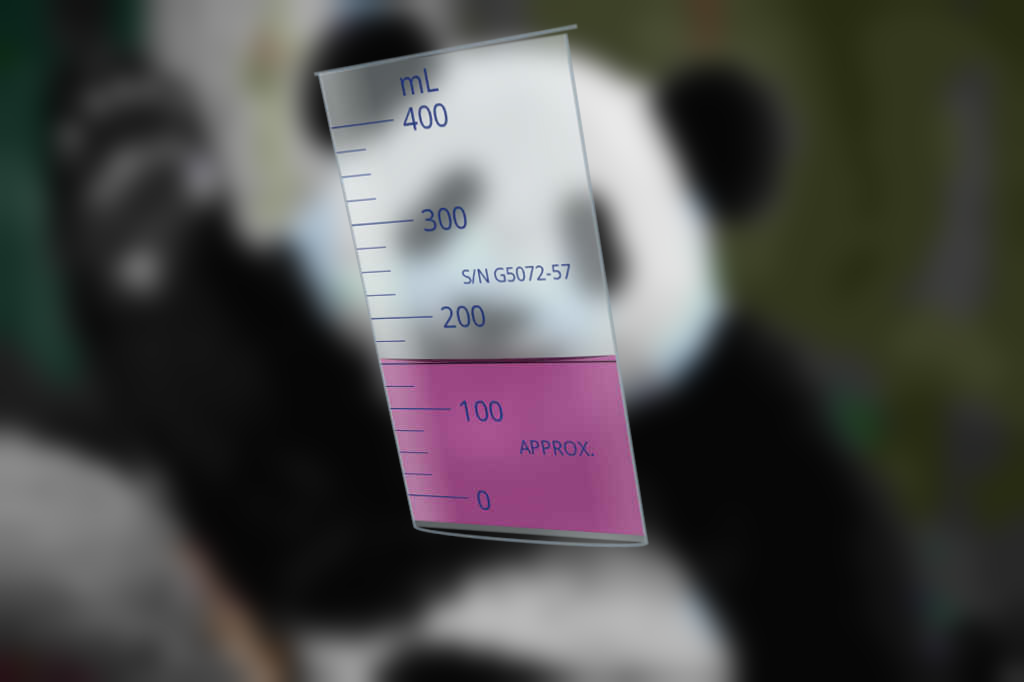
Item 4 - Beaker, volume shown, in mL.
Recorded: 150 mL
